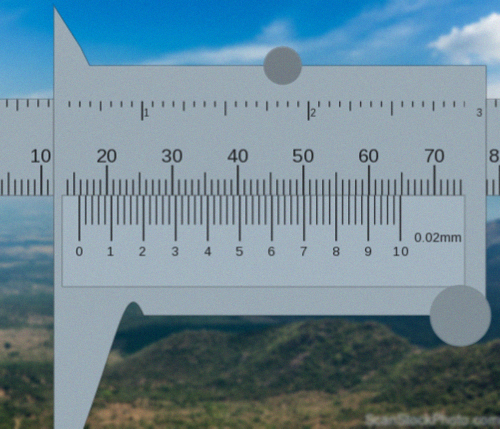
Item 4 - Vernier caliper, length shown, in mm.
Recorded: 15.8 mm
